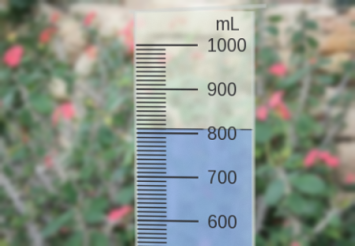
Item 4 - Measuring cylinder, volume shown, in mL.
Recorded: 810 mL
